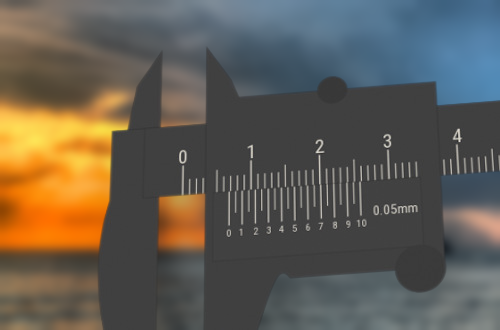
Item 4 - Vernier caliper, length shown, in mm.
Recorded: 6.8 mm
